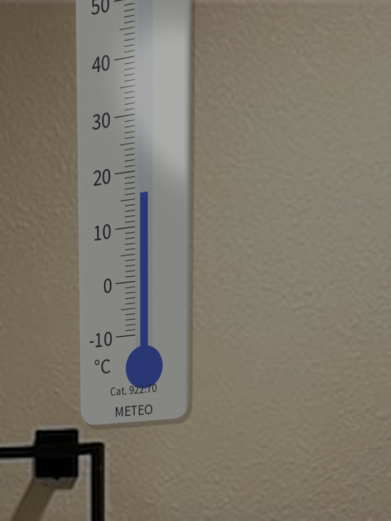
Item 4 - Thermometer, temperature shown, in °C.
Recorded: 16 °C
